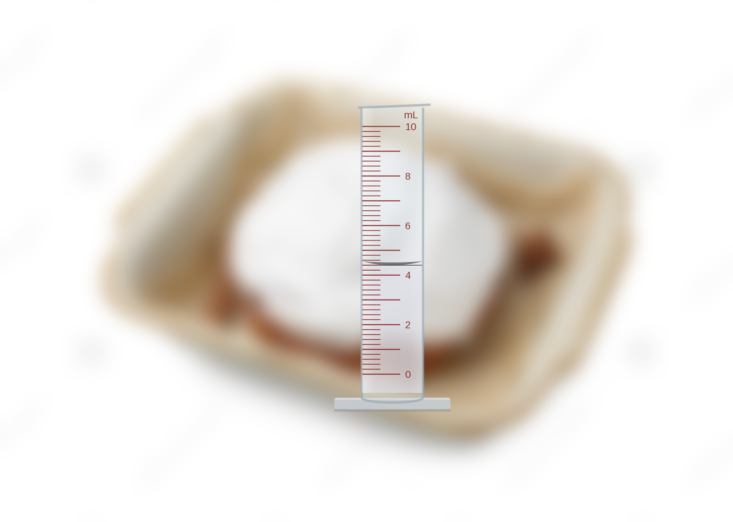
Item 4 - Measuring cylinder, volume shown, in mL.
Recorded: 4.4 mL
